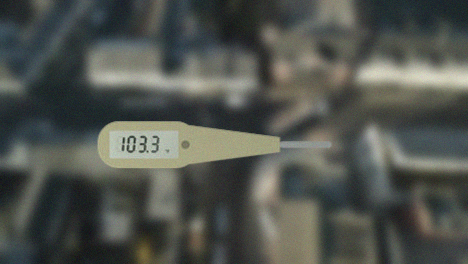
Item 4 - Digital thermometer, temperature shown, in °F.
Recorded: 103.3 °F
